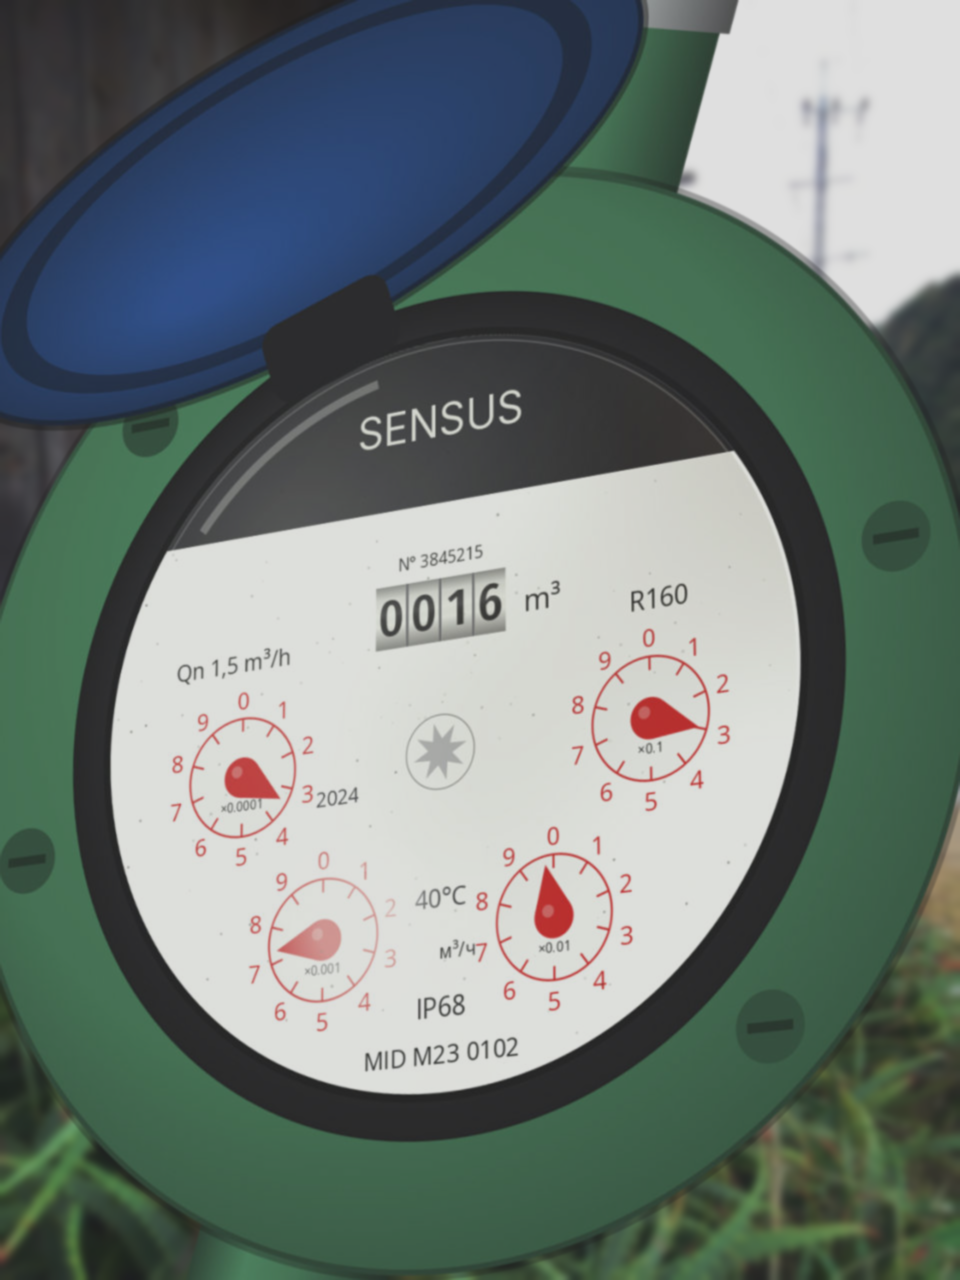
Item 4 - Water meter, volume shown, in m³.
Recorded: 16.2973 m³
